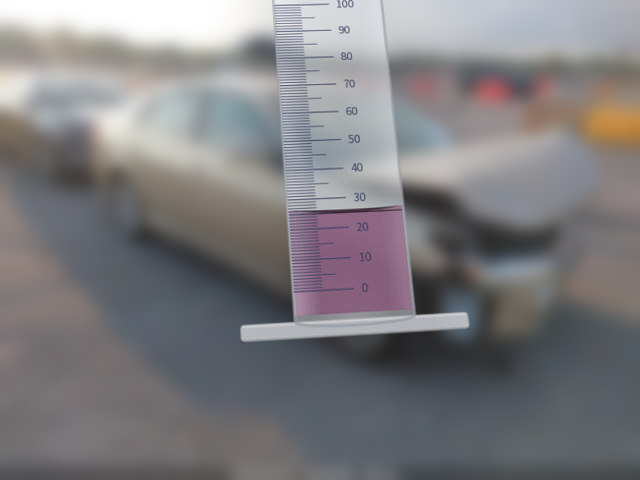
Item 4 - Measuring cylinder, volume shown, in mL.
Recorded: 25 mL
